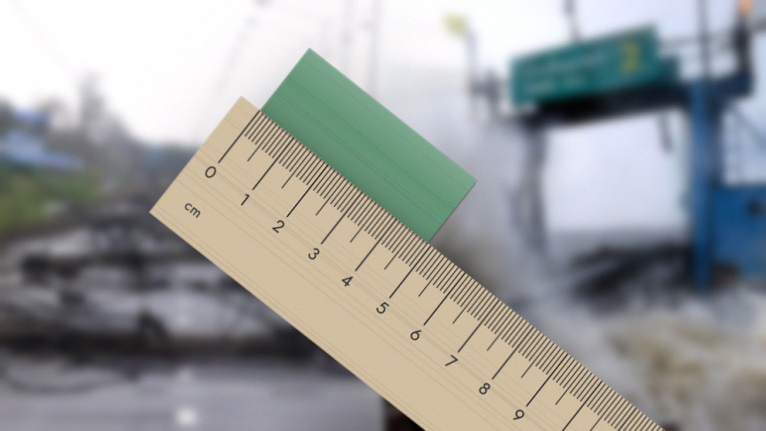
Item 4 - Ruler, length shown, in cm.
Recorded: 4.9 cm
